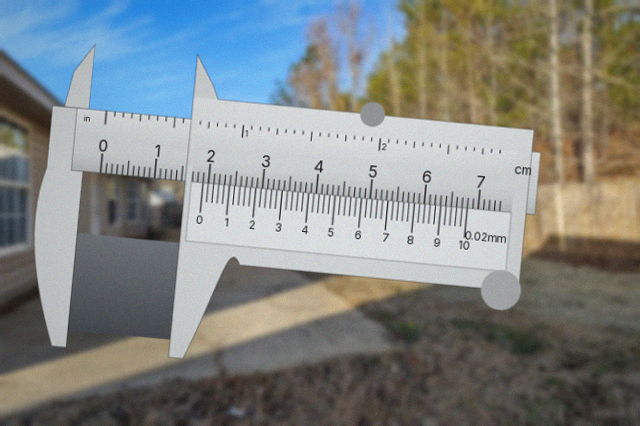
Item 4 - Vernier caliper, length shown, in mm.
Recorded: 19.0 mm
